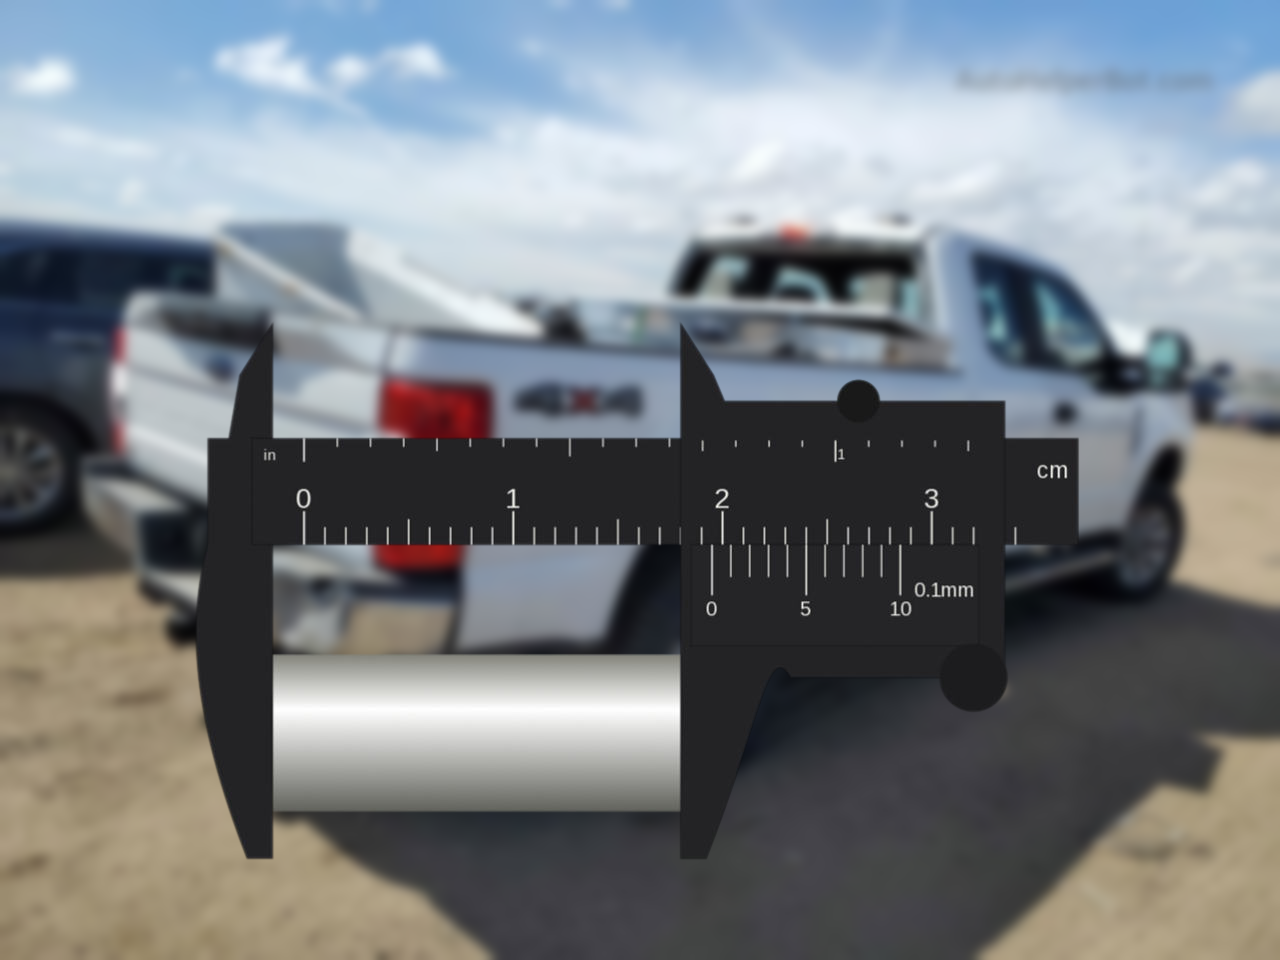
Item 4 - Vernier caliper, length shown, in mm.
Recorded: 19.5 mm
